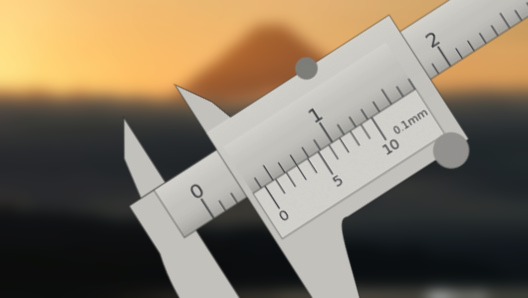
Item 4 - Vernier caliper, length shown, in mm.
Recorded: 4.3 mm
